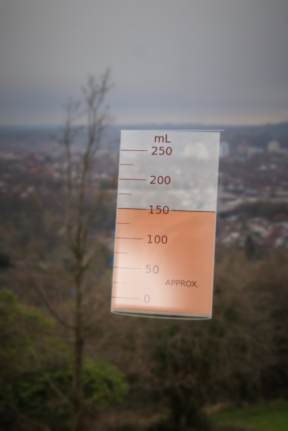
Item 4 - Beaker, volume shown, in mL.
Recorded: 150 mL
